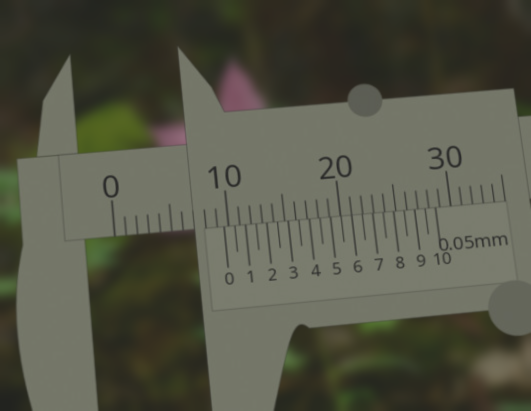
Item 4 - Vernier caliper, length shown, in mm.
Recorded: 9.6 mm
